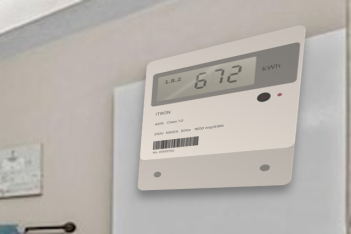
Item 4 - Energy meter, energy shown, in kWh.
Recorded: 672 kWh
